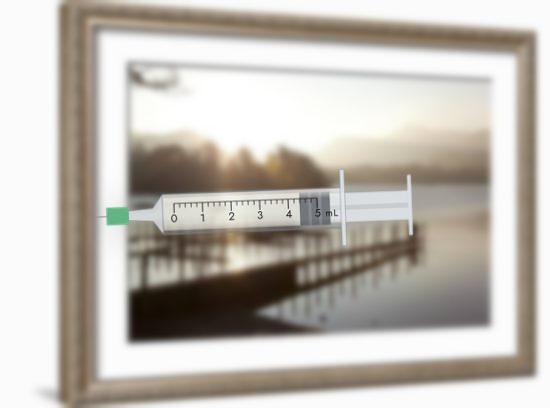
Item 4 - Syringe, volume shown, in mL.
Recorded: 4.4 mL
